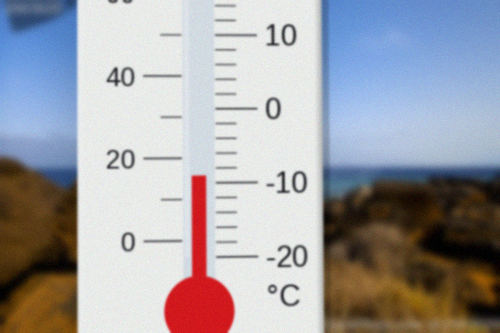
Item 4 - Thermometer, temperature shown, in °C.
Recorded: -9 °C
